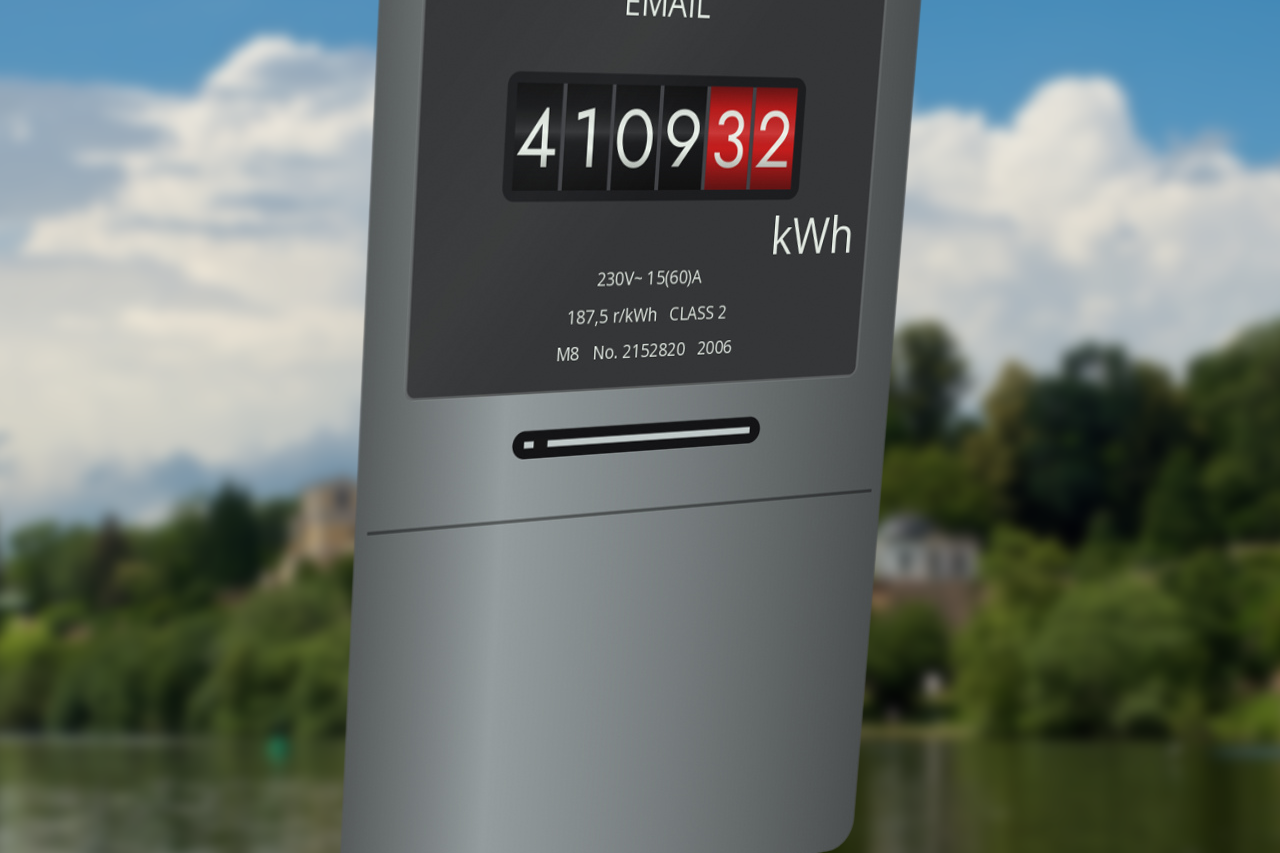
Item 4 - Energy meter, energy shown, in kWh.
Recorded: 4109.32 kWh
